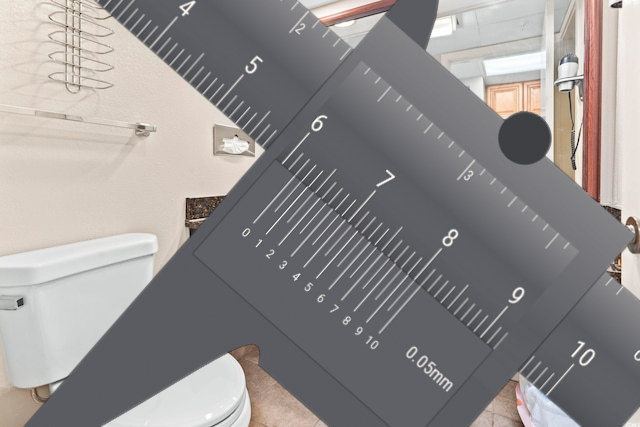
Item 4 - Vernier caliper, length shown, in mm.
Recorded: 62.0 mm
